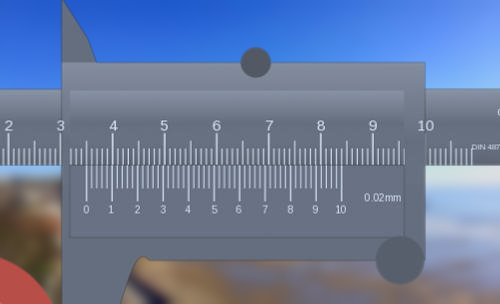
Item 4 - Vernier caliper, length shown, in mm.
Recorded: 35.0 mm
